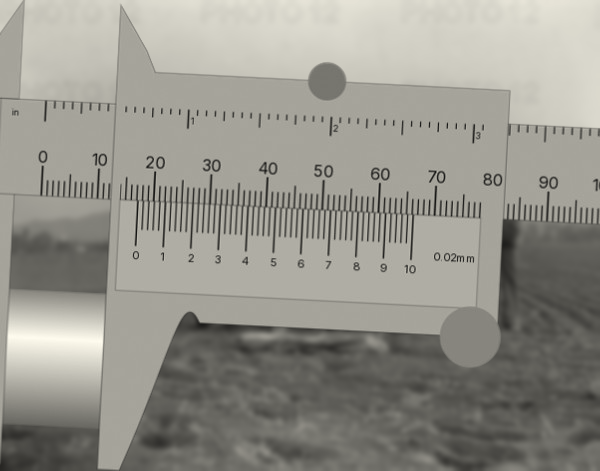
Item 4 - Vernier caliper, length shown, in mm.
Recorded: 17.2 mm
